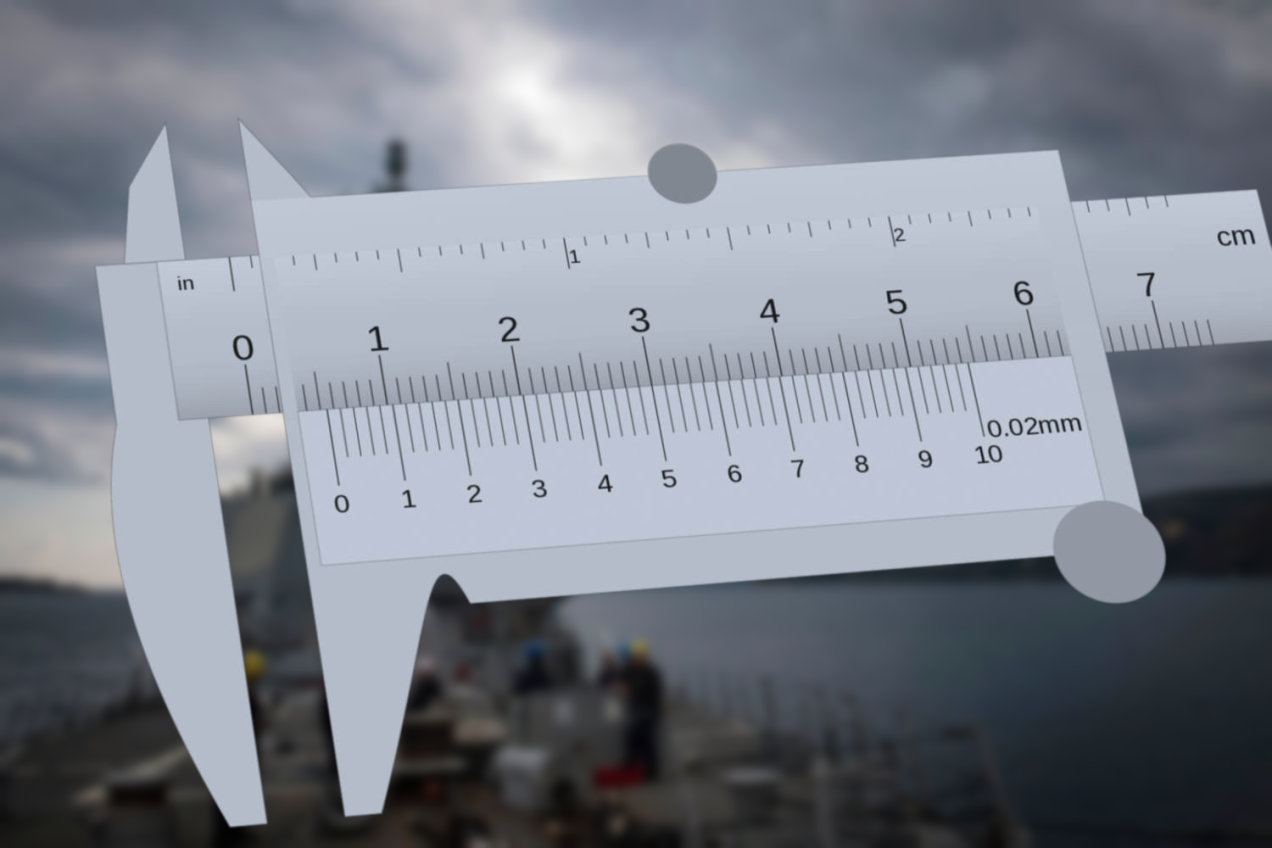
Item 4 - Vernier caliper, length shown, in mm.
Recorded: 5.5 mm
